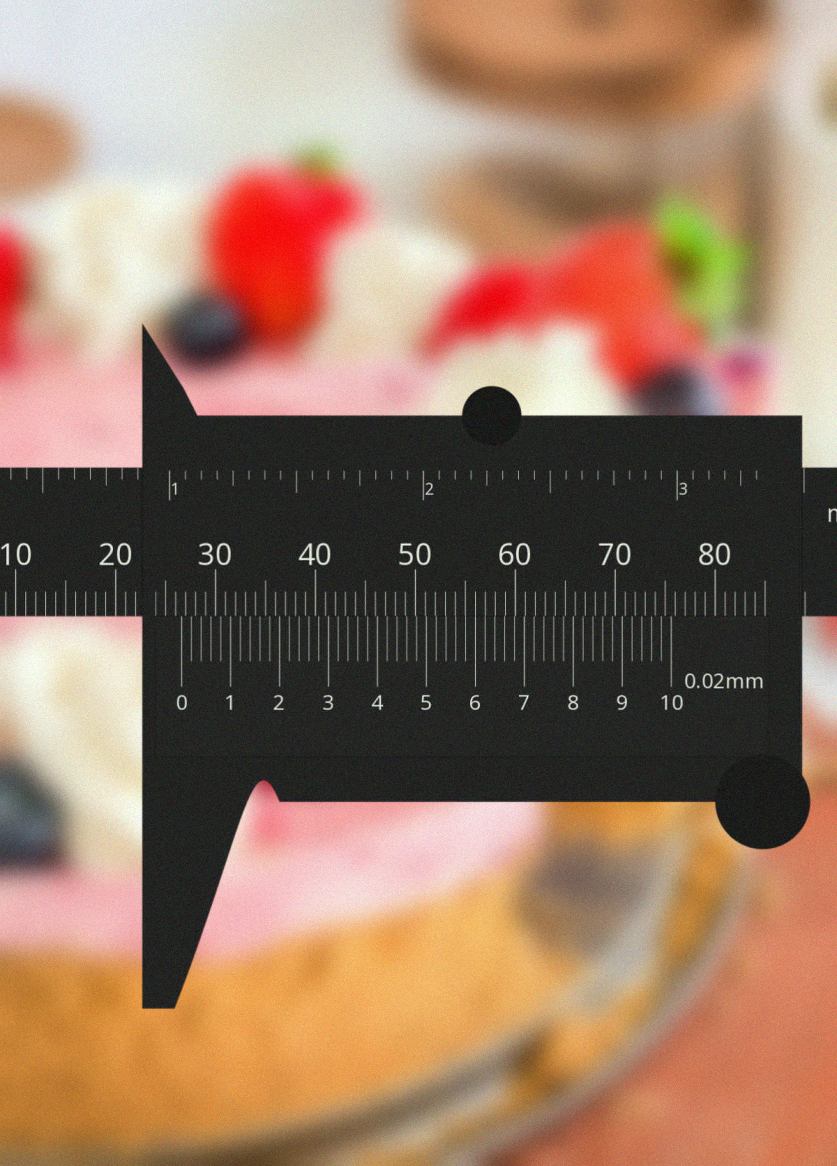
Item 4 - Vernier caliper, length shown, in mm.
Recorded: 26.6 mm
